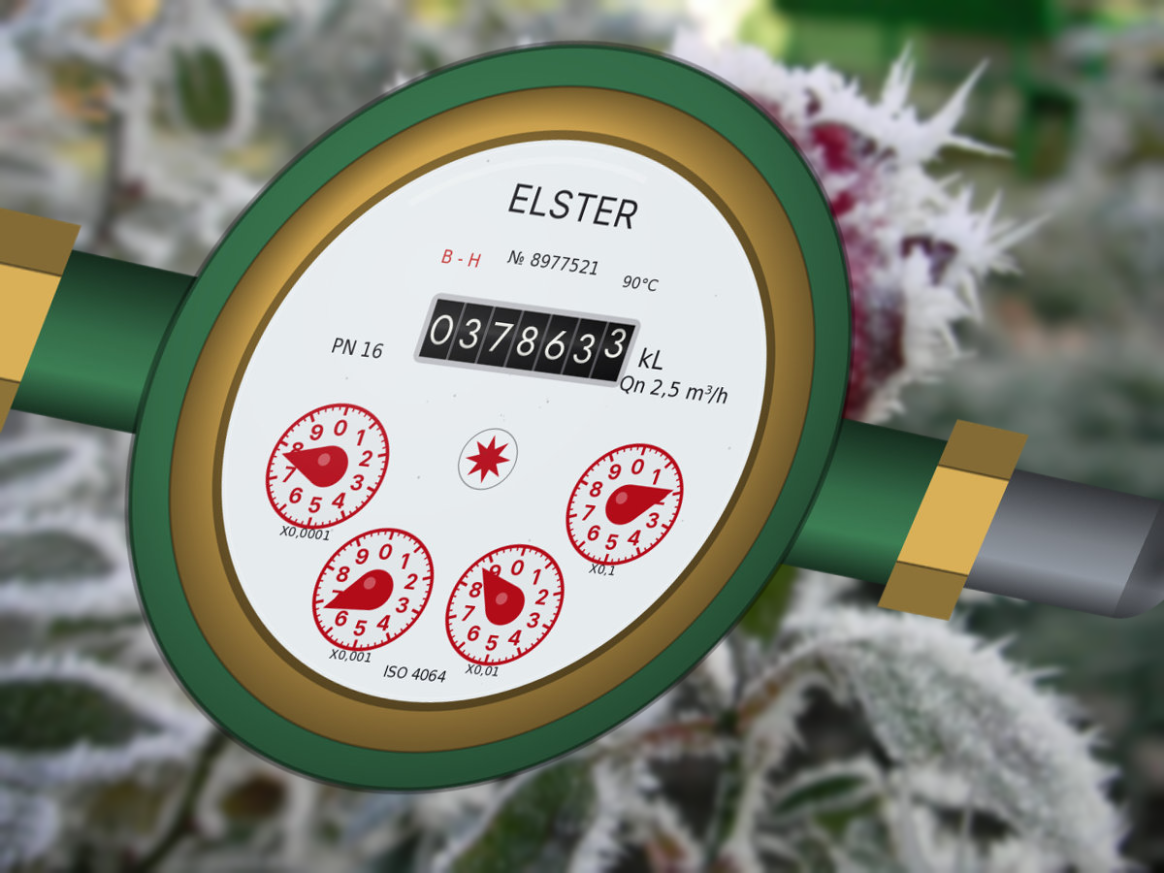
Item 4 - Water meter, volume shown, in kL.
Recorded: 378633.1867 kL
